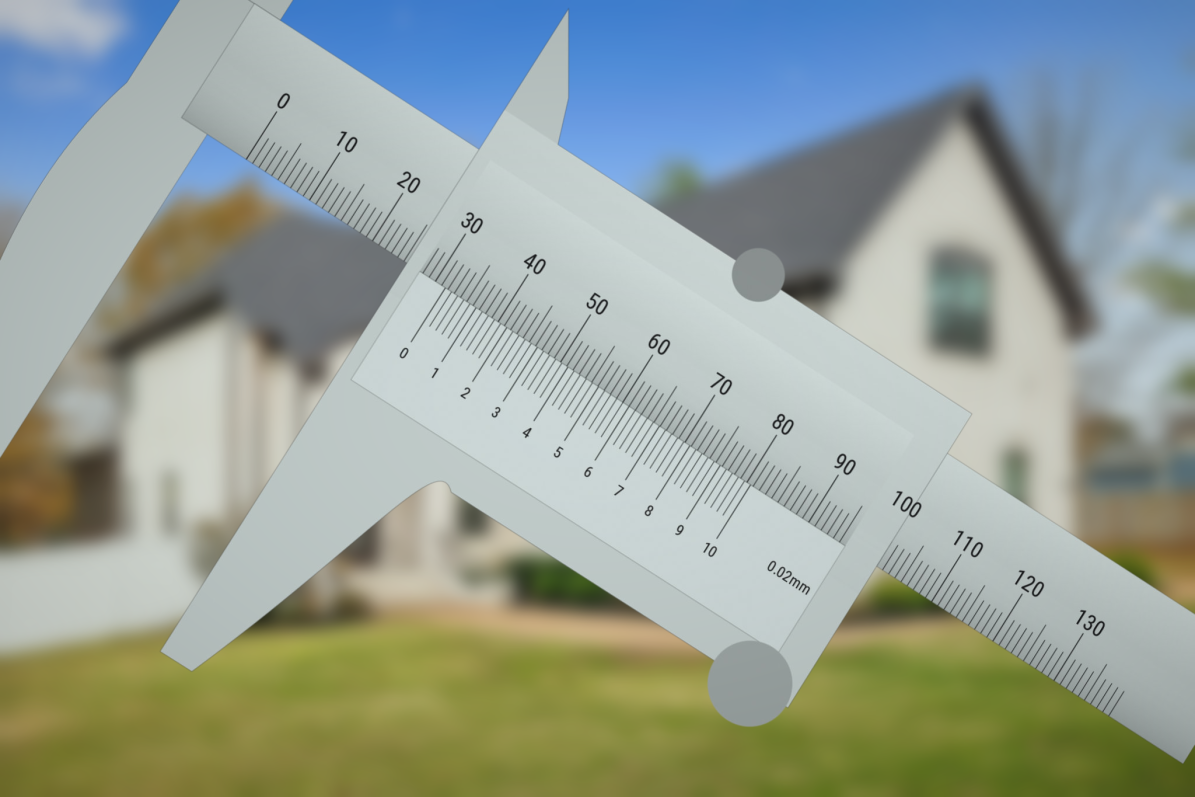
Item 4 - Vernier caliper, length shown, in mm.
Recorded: 31.6 mm
